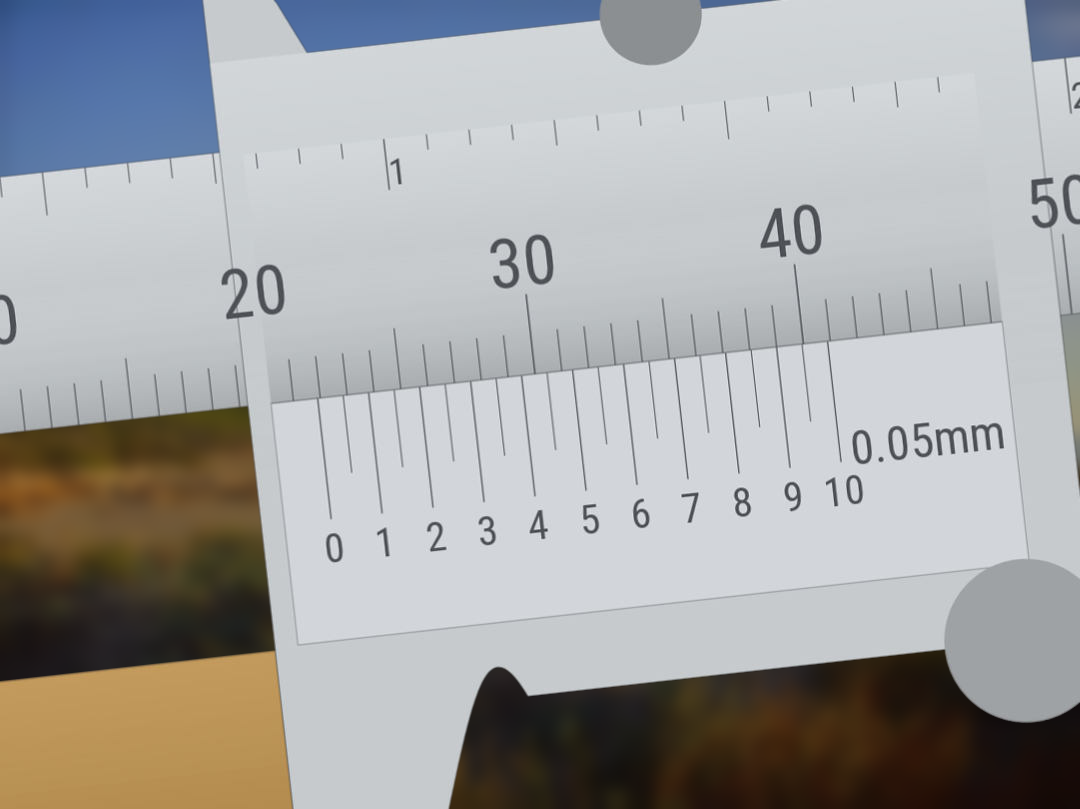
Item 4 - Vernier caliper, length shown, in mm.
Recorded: 21.90 mm
